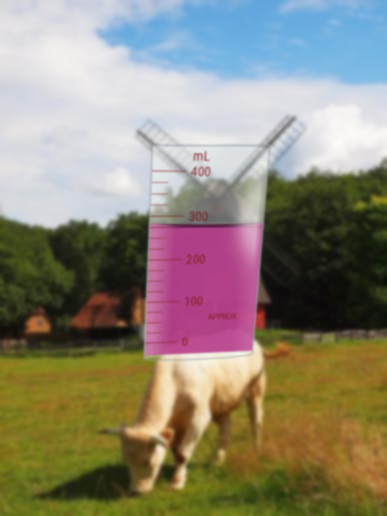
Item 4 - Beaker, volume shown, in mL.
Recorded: 275 mL
